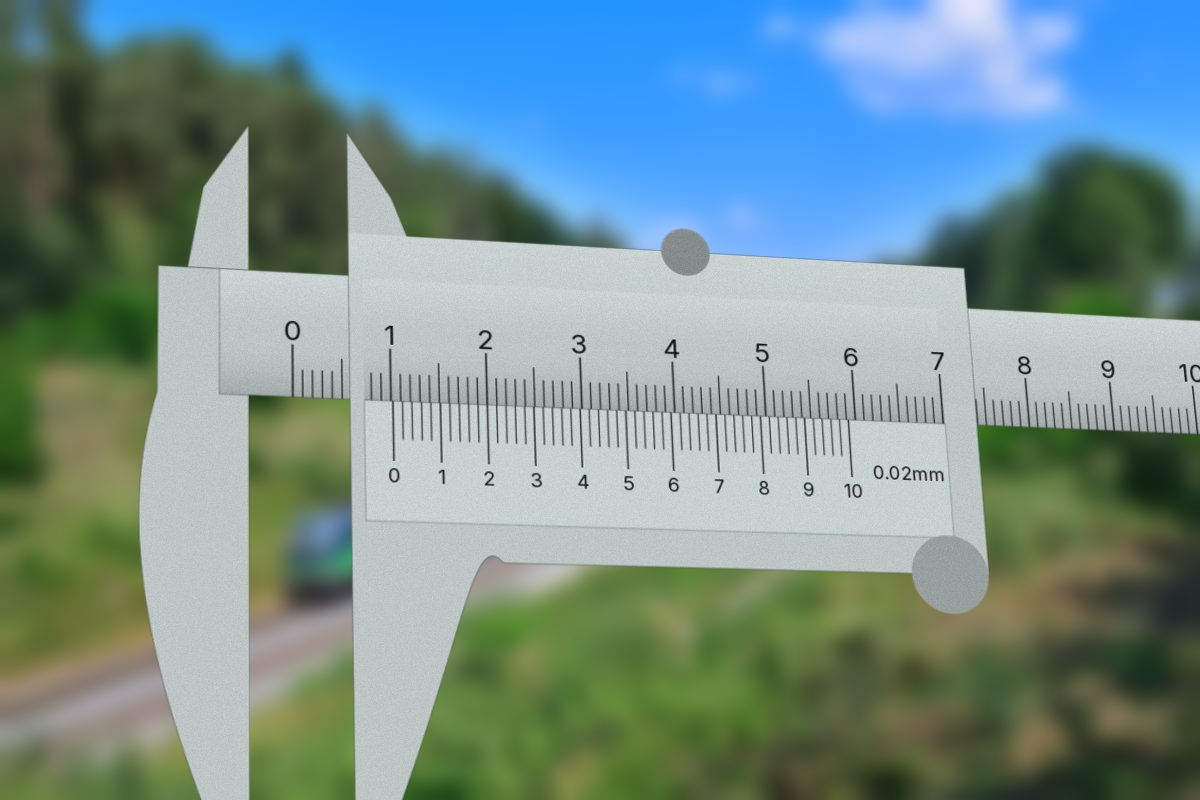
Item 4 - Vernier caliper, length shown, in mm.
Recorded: 10.2 mm
